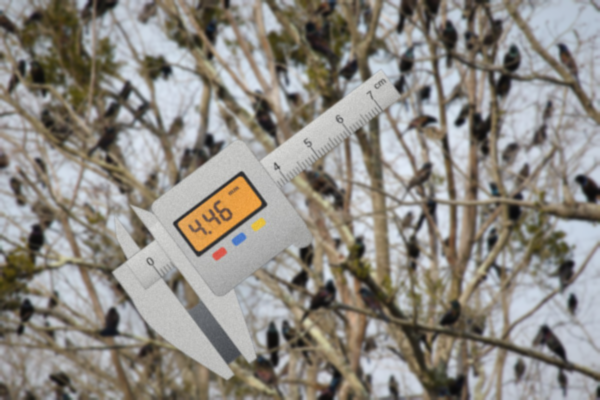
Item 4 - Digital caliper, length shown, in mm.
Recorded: 4.46 mm
